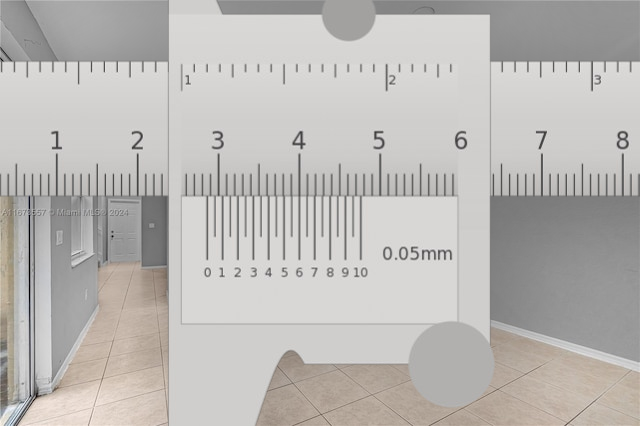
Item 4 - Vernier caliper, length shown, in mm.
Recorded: 28.6 mm
